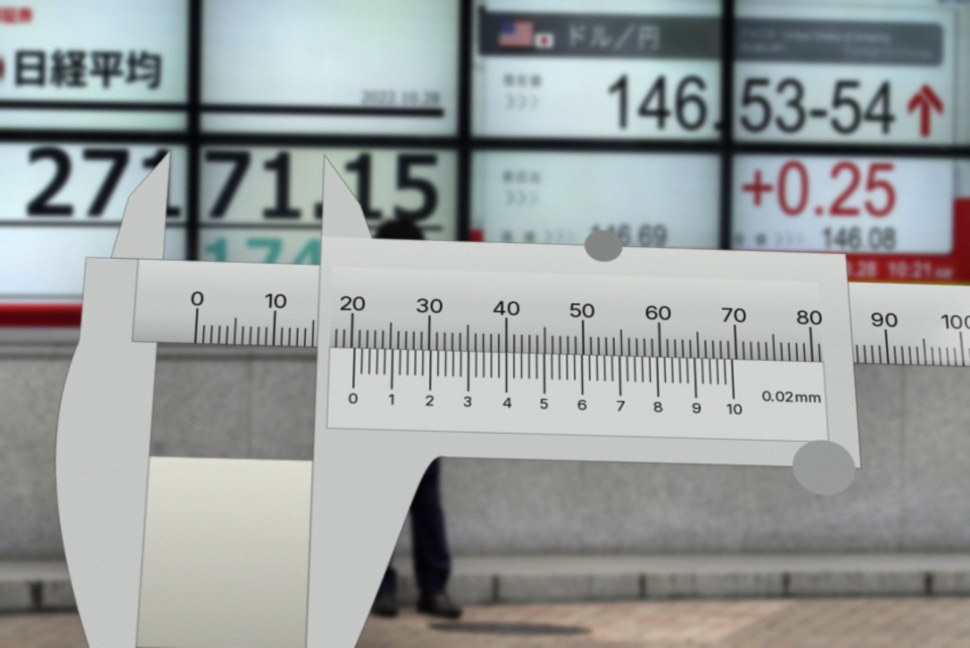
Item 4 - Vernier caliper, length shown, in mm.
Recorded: 20.4 mm
